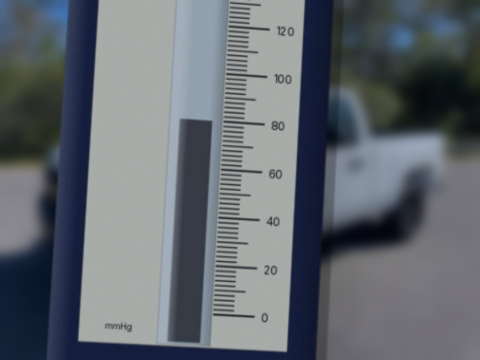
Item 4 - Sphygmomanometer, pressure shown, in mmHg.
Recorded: 80 mmHg
